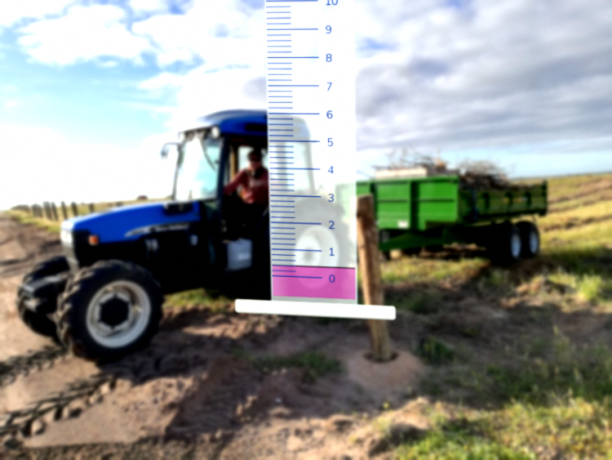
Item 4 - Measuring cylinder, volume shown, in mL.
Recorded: 0.4 mL
